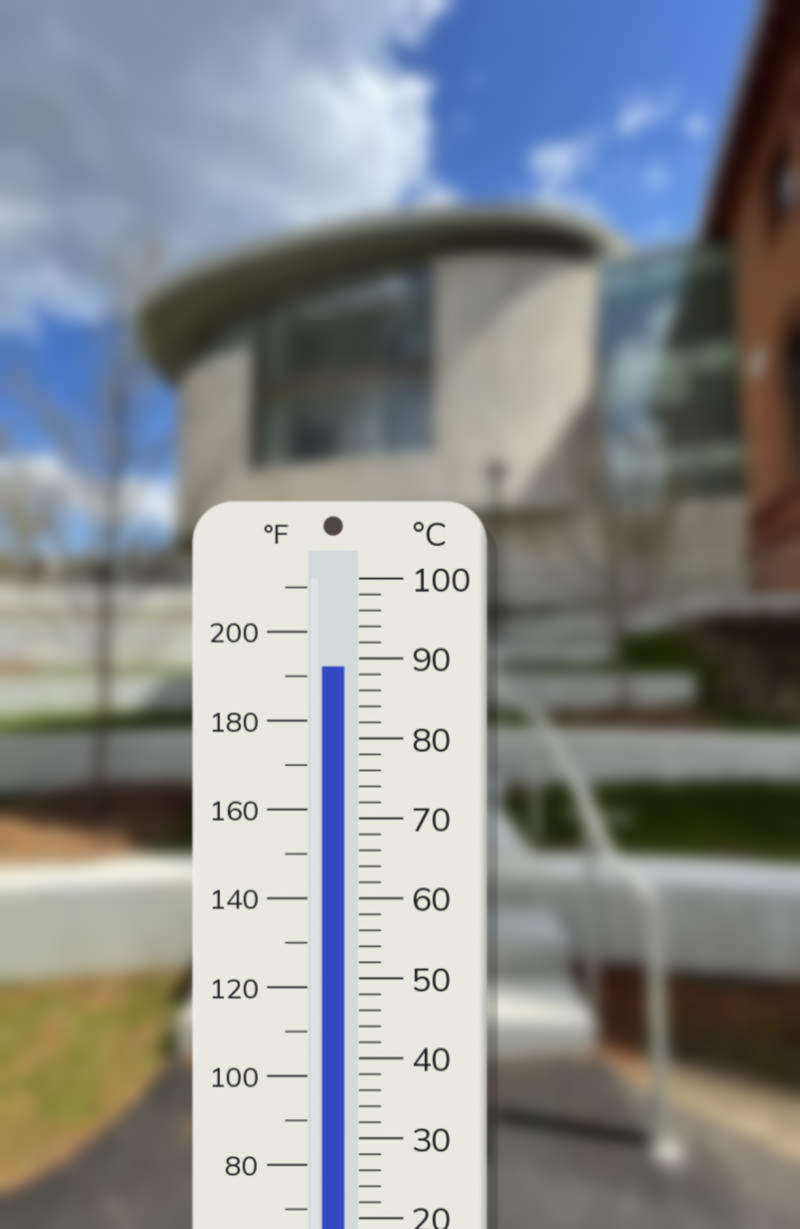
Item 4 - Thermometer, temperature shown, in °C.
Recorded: 89 °C
